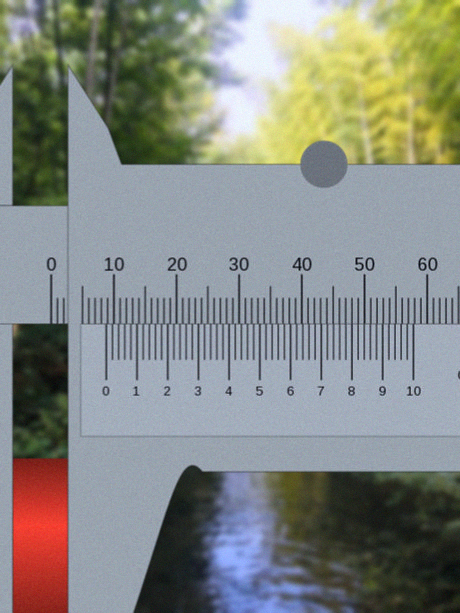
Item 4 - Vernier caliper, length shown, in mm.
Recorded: 8.8 mm
